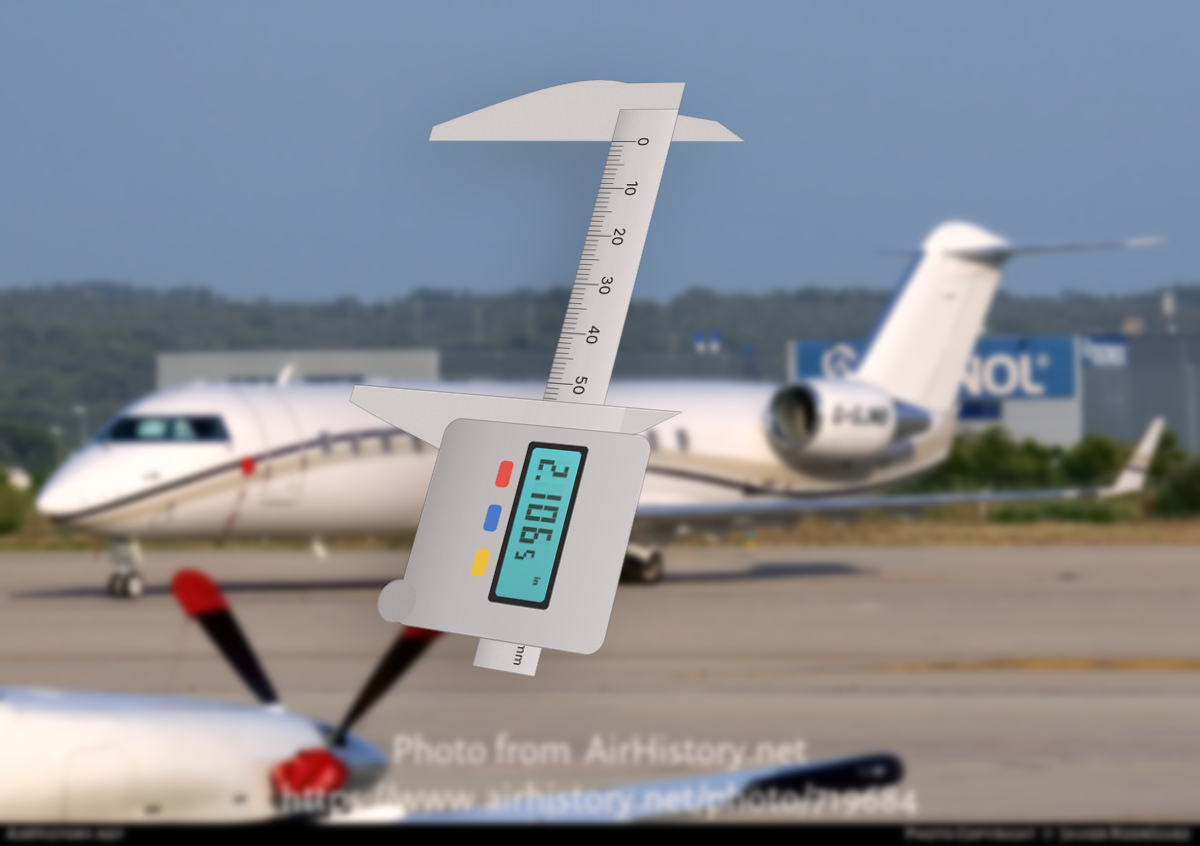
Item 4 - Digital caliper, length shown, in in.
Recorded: 2.1065 in
